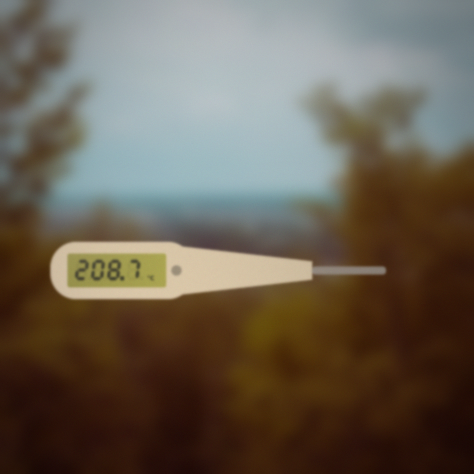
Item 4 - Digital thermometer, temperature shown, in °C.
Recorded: 208.7 °C
